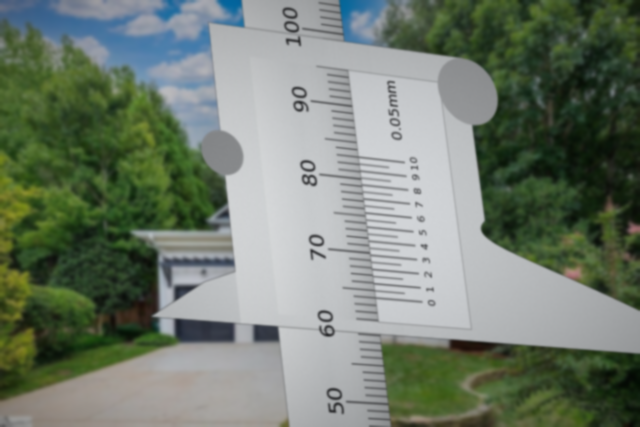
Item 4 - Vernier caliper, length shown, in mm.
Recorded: 64.0 mm
